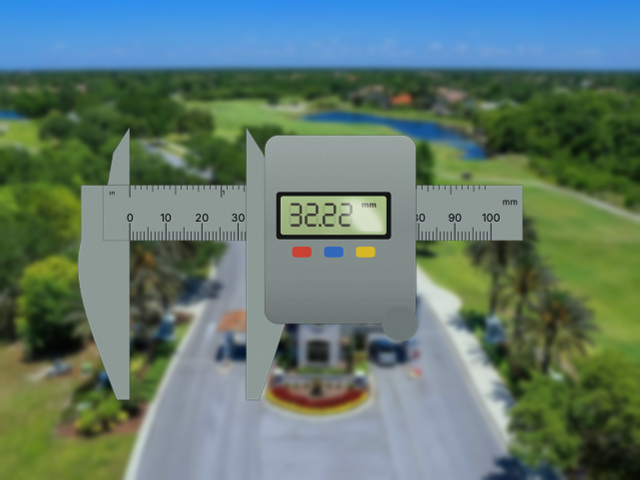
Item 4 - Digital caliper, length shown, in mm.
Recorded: 32.22 mm
